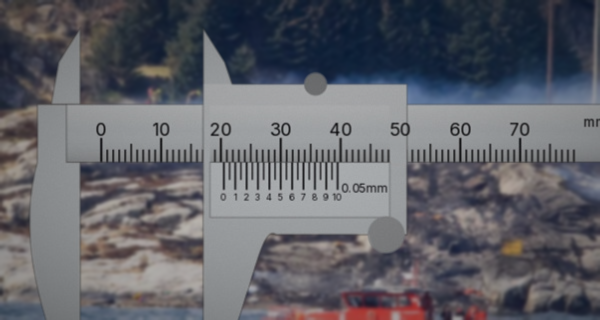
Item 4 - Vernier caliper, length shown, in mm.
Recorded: 20.5 mm
